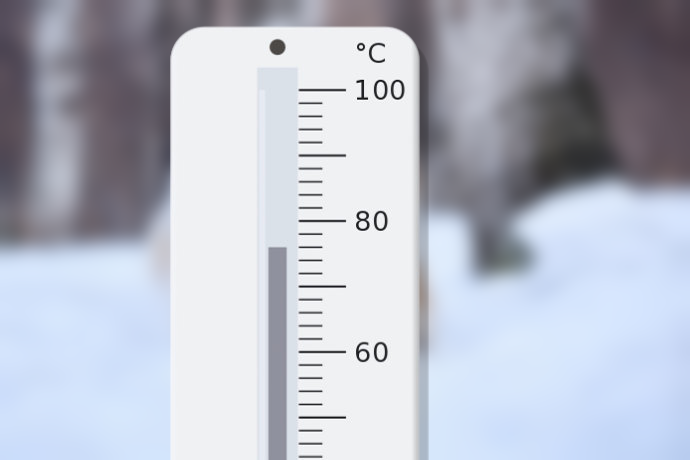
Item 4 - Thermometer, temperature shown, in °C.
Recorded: 76 °C
